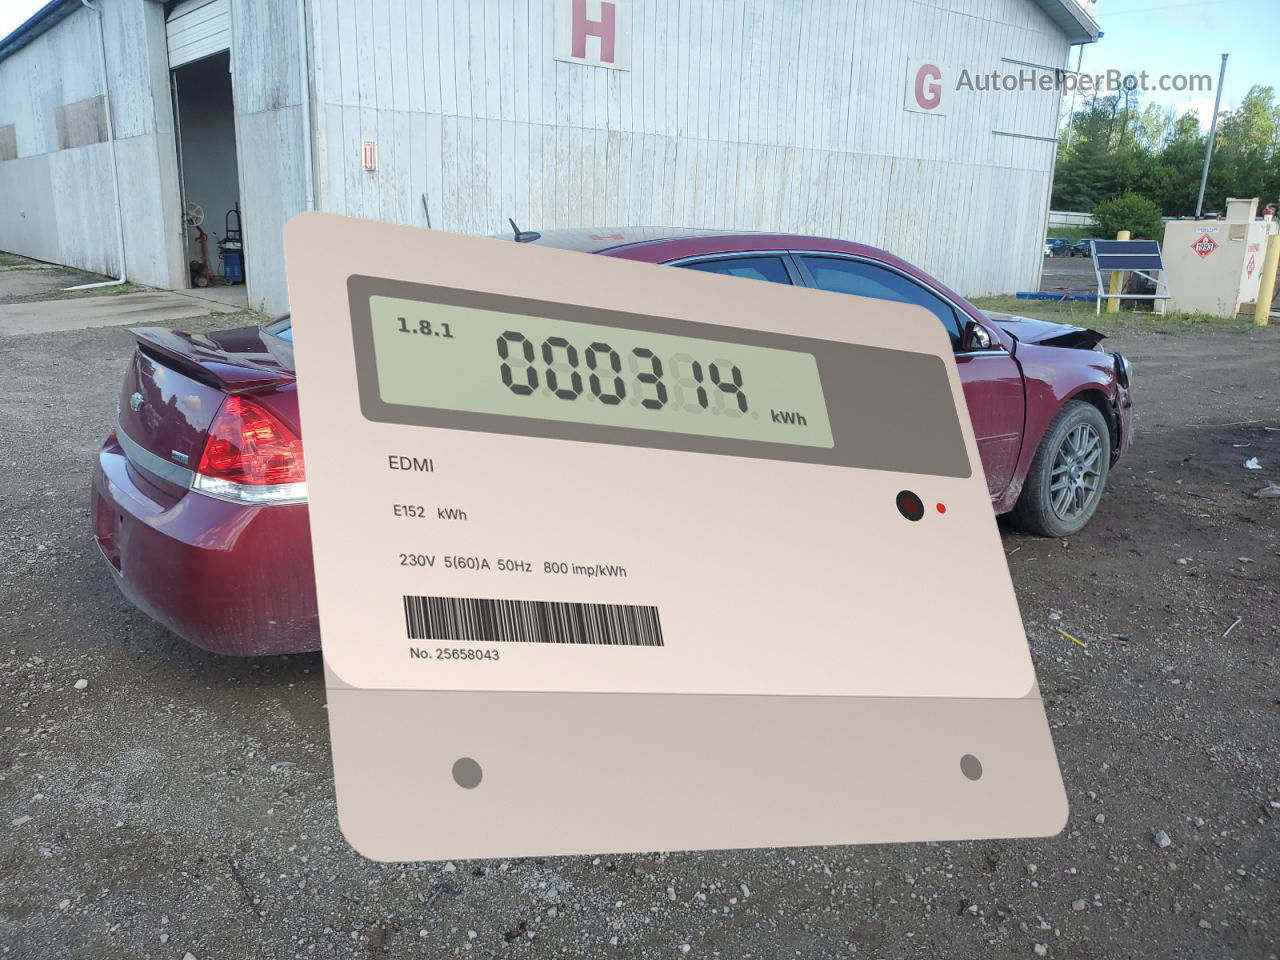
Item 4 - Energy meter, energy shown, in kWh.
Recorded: 314 kWh
